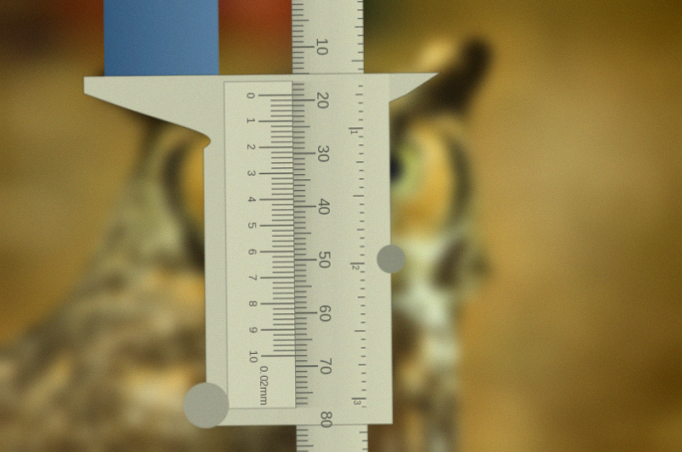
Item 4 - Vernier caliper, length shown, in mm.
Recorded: 19.0 mm
